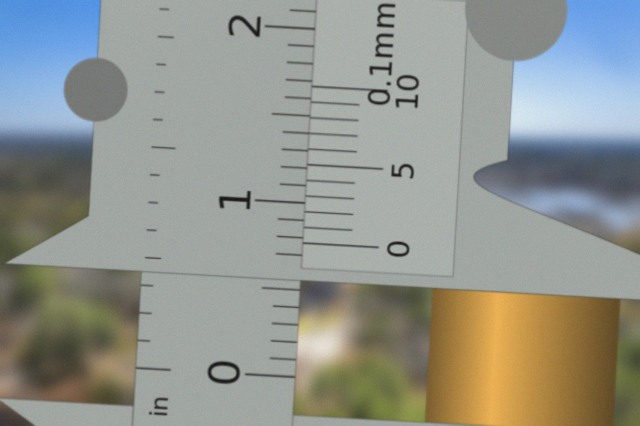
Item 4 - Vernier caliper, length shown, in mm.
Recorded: 7.7 mm
